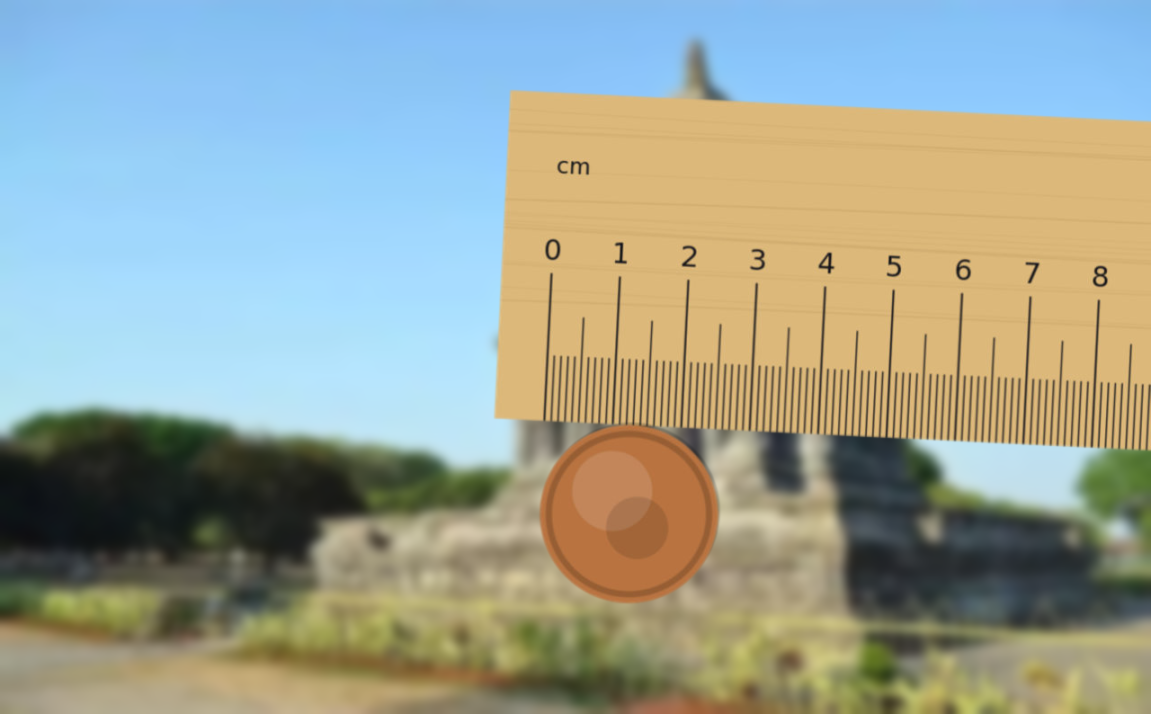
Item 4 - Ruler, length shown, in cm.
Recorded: 2.6 cm
